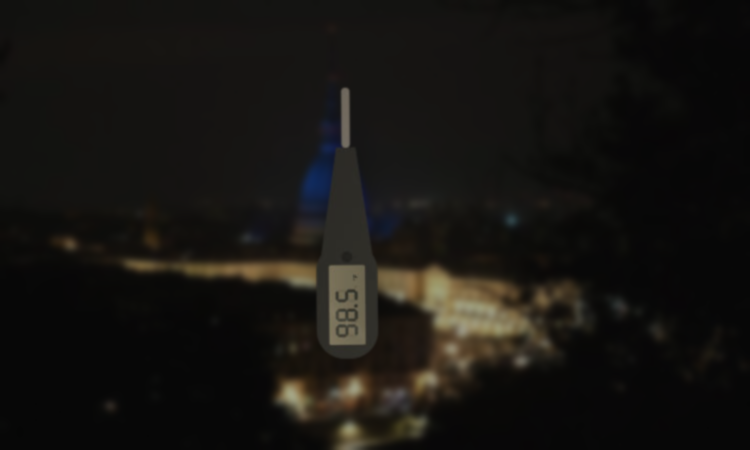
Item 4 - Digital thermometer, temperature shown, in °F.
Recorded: 98.5 °F
